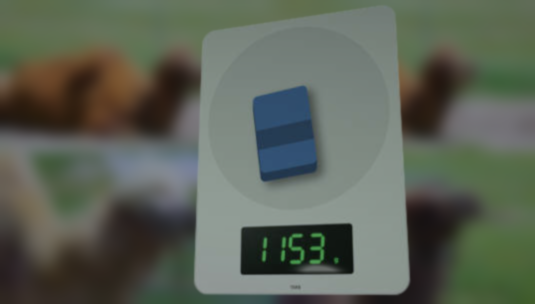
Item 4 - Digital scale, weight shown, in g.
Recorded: 1153 g
